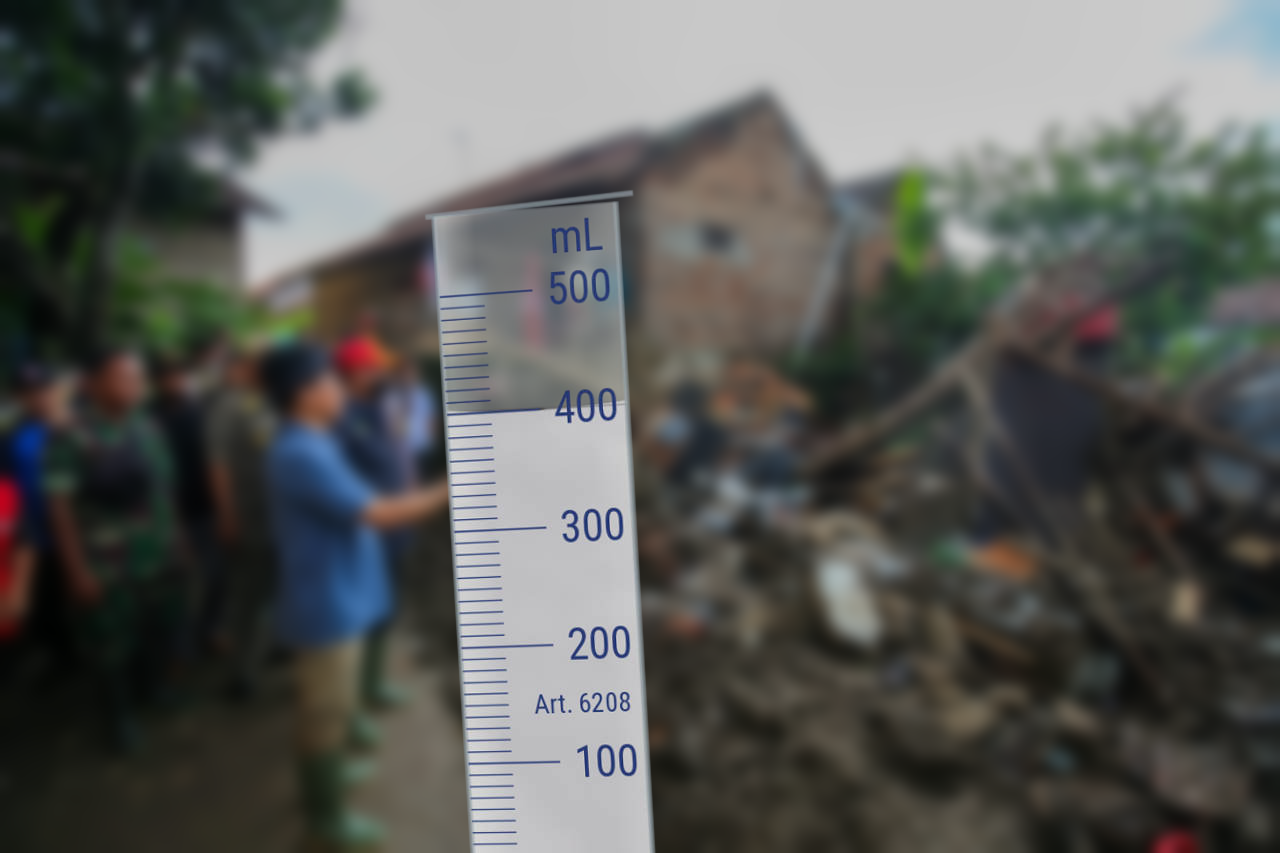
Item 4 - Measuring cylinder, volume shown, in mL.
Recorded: 400 mL
